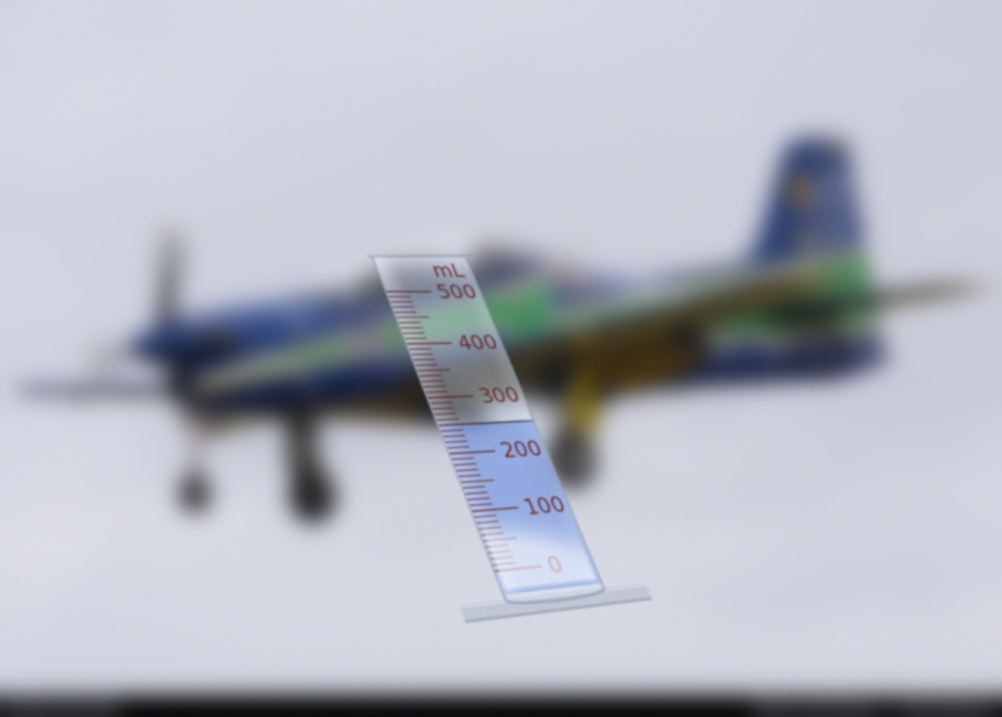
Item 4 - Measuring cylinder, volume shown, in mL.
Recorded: 250 mL
